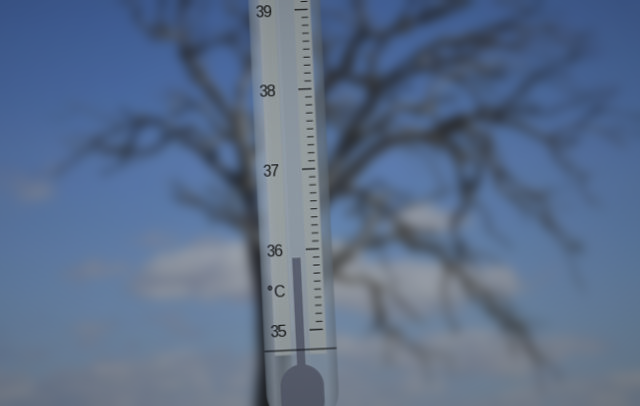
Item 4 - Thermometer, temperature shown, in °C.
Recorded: 35.9 °C
